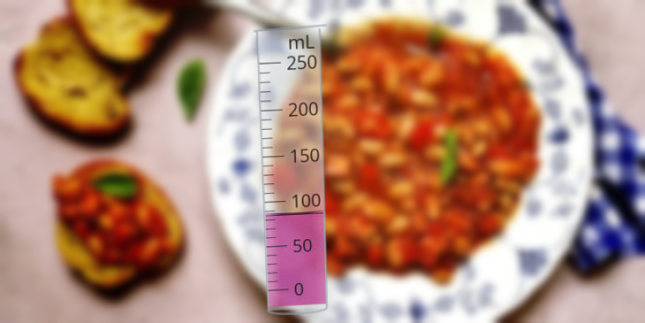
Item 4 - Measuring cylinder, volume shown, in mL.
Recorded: 85 mL
